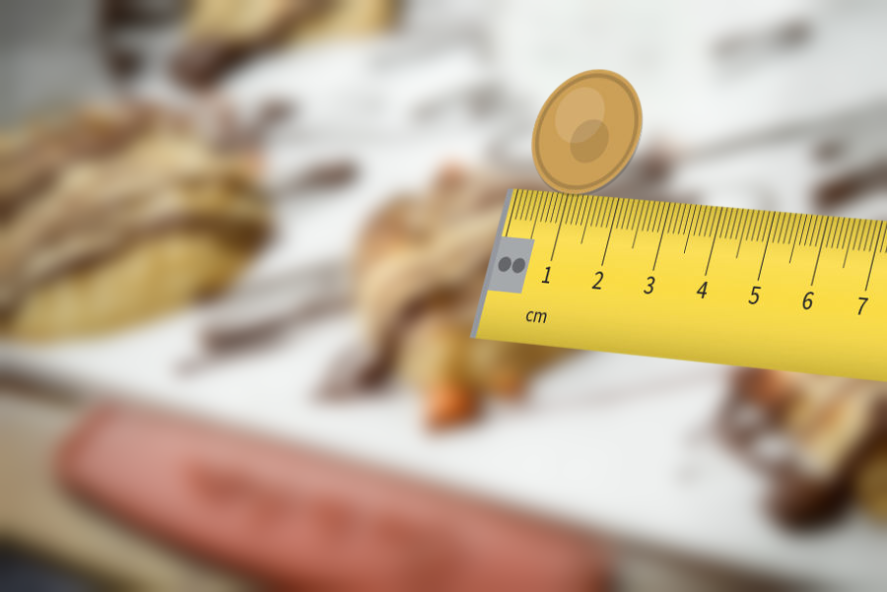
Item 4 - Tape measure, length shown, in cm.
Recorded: 2.1 cm
